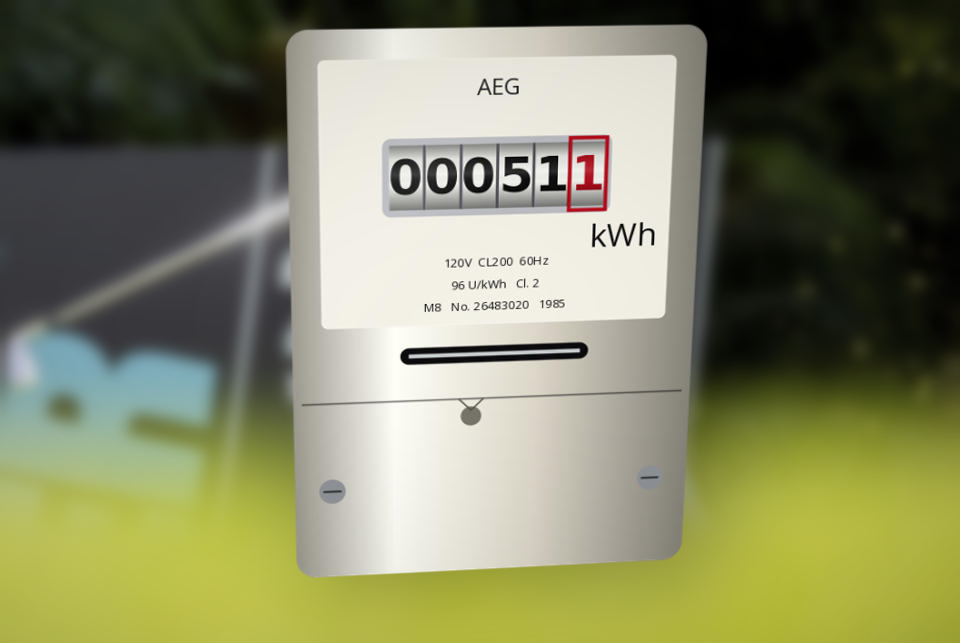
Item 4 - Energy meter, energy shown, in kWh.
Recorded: 51.1 kWh
